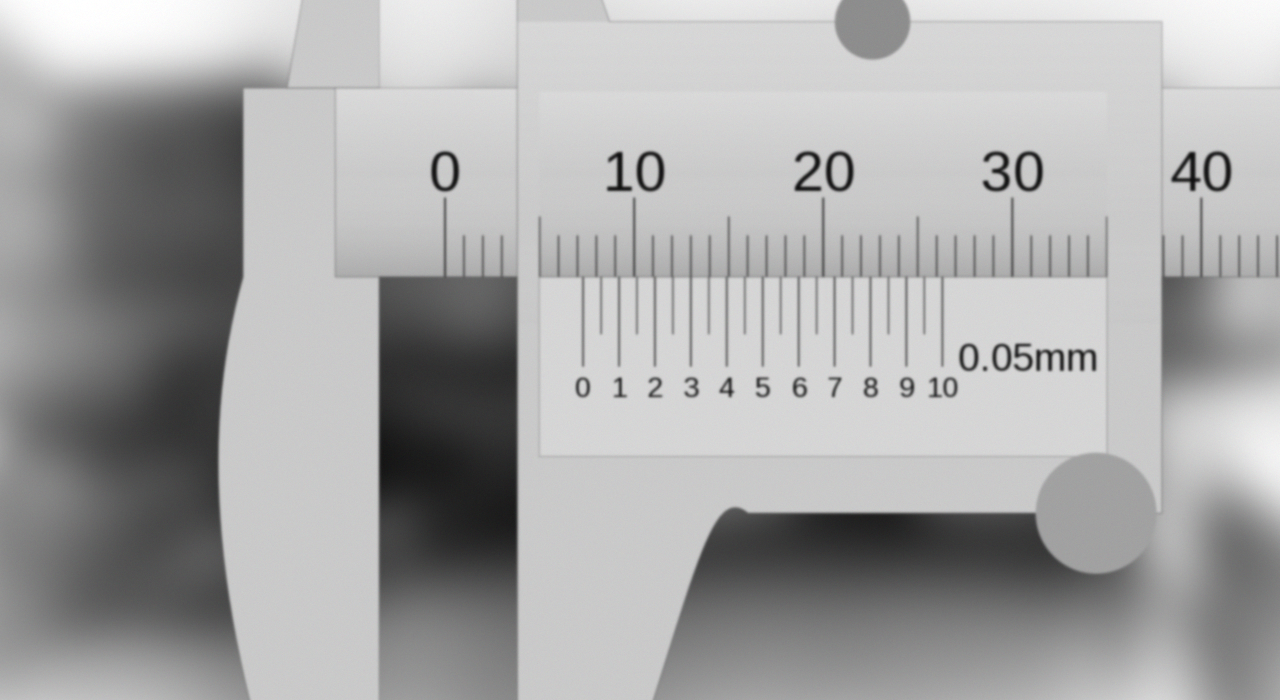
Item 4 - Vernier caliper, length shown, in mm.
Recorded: 7.3 mm
